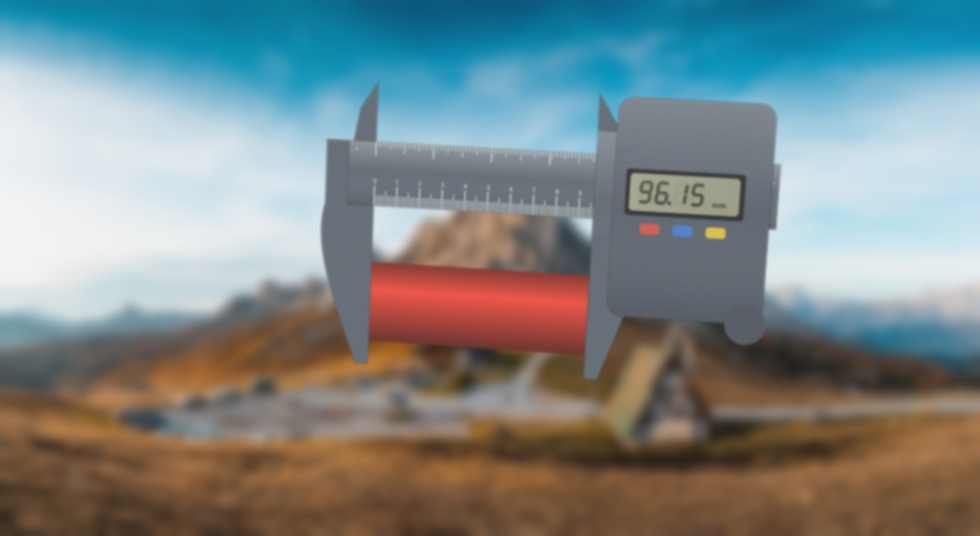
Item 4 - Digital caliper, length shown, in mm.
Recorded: 96.15 mm
